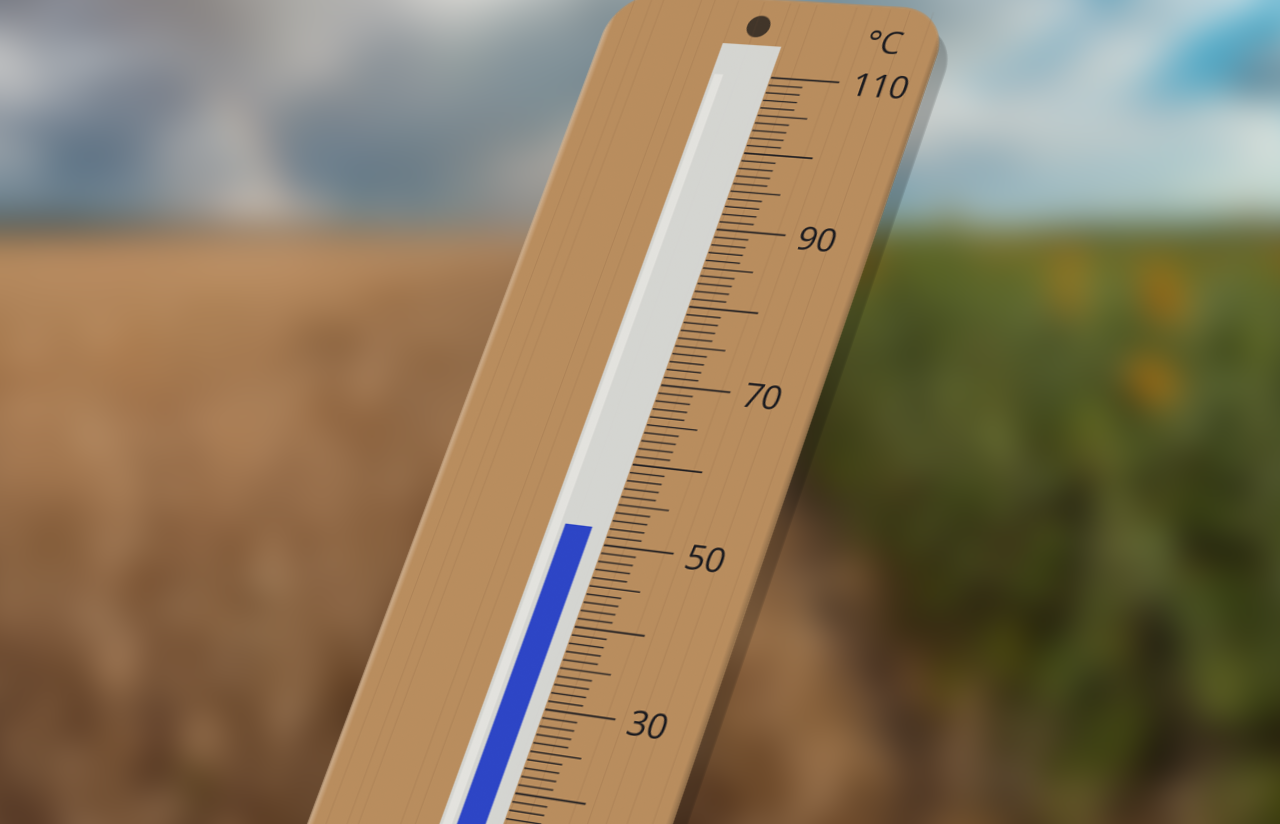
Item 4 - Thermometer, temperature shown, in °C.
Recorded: 52 °C
